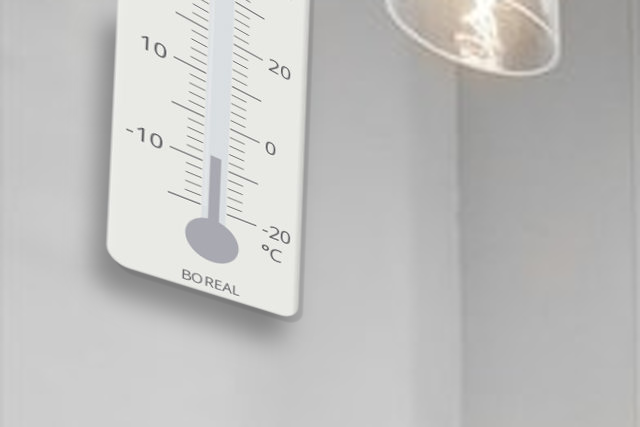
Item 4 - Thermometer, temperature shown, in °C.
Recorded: -8 °C
